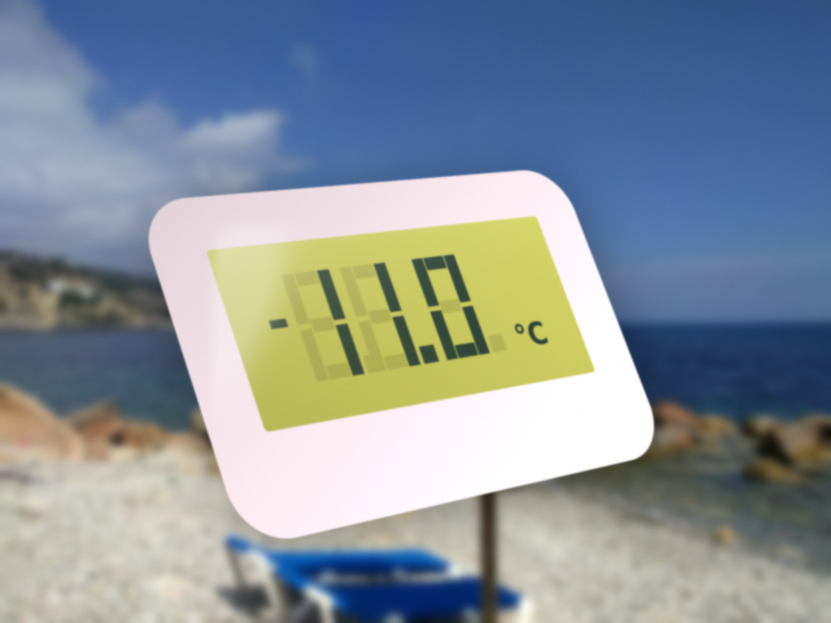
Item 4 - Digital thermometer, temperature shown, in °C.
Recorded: -11.0 °C
